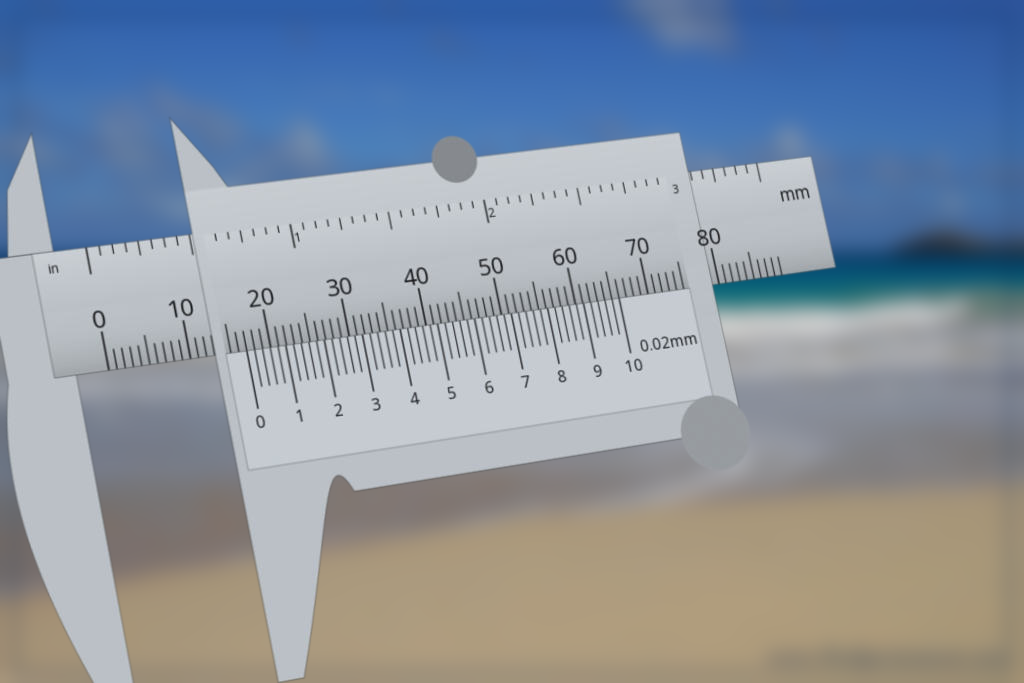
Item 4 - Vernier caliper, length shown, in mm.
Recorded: 17.0 mm
